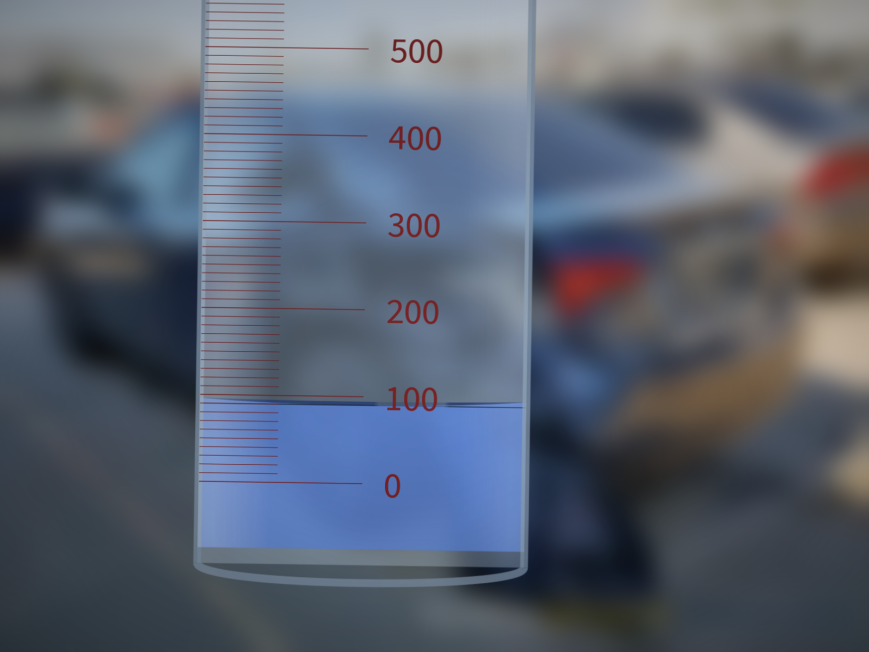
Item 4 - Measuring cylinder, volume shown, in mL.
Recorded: 90 mL
